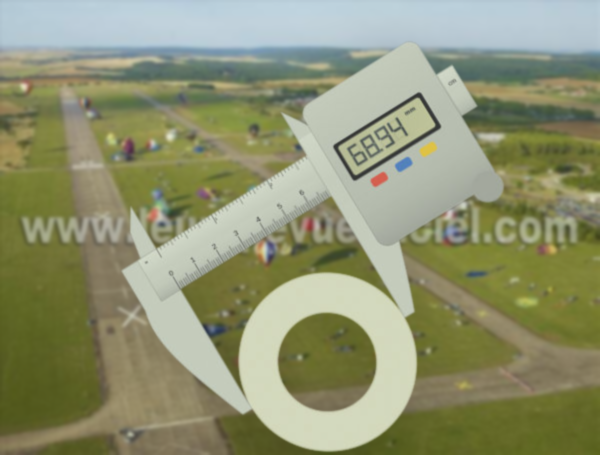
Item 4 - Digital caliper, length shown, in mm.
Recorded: 68.94 mm
